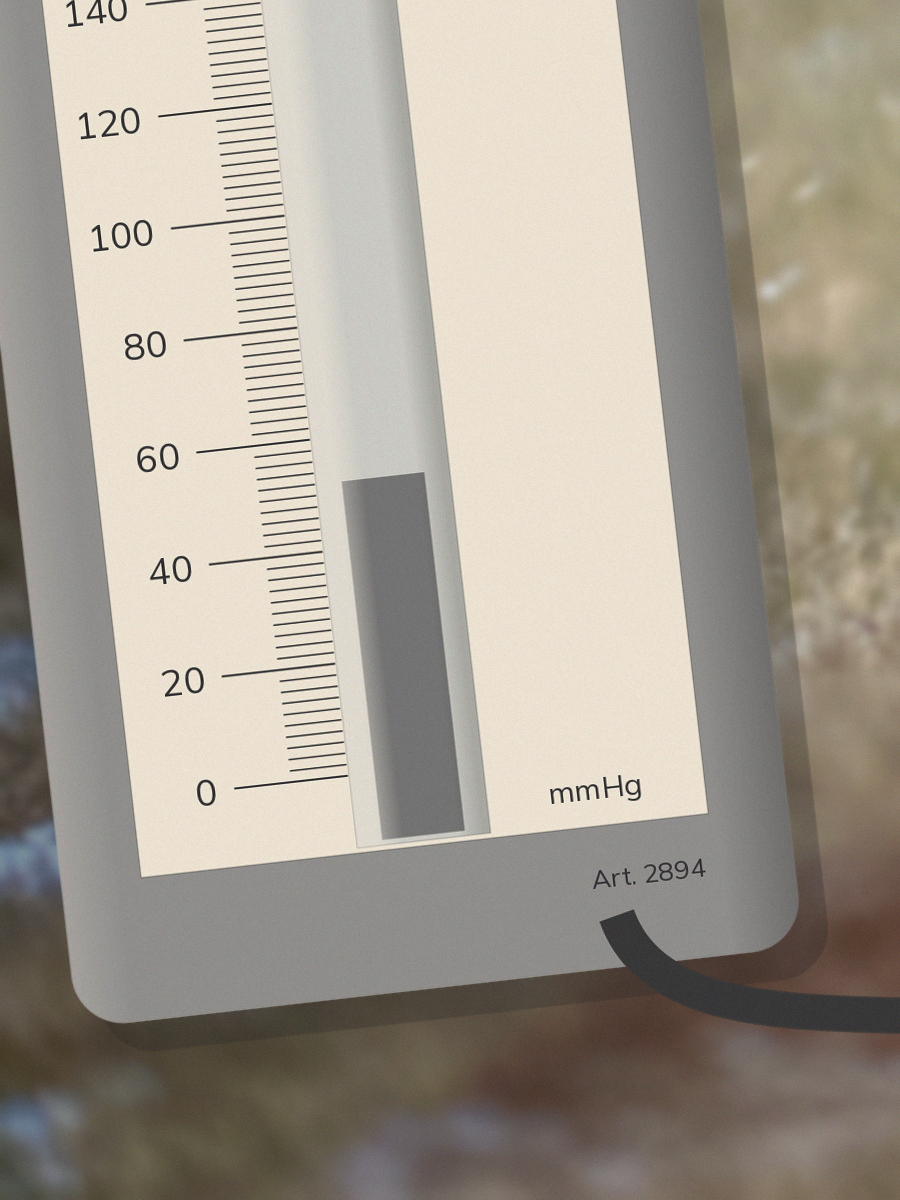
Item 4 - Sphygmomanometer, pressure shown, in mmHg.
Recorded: 52 mmHg
